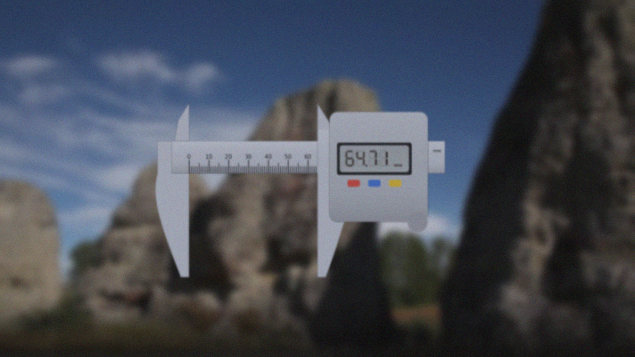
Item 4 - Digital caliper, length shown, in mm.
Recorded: 64.71 mm
